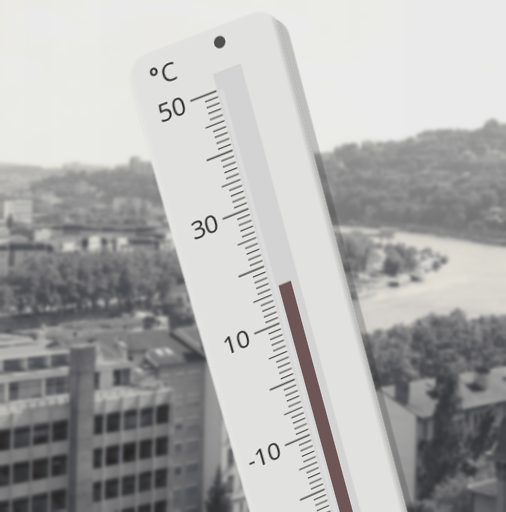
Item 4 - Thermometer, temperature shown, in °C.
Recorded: 16 °C
